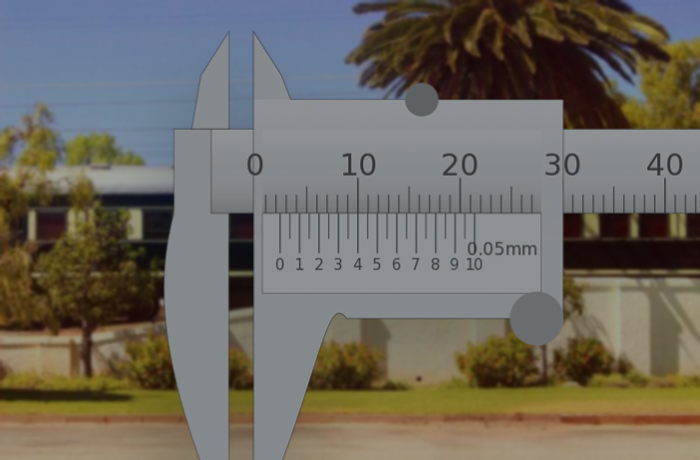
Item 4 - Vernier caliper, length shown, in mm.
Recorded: 2.4 mm
